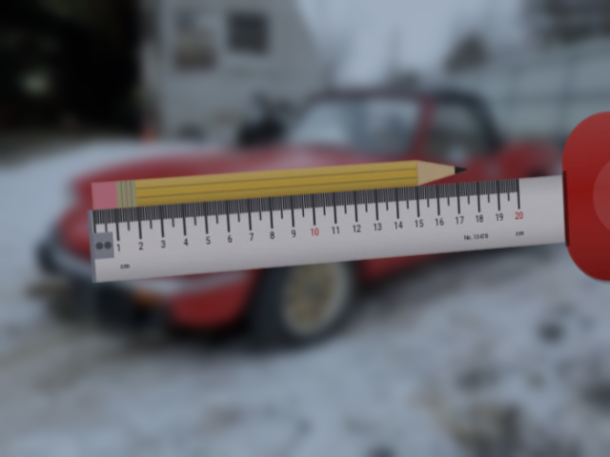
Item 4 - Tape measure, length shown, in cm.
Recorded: 17.5 cm
